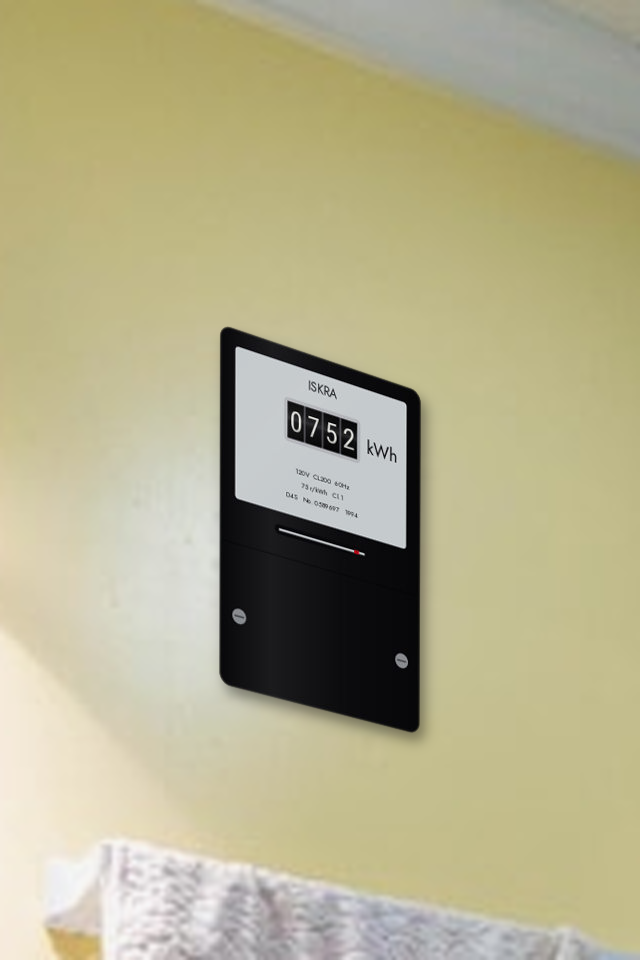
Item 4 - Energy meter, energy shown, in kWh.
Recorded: 752 kWh
